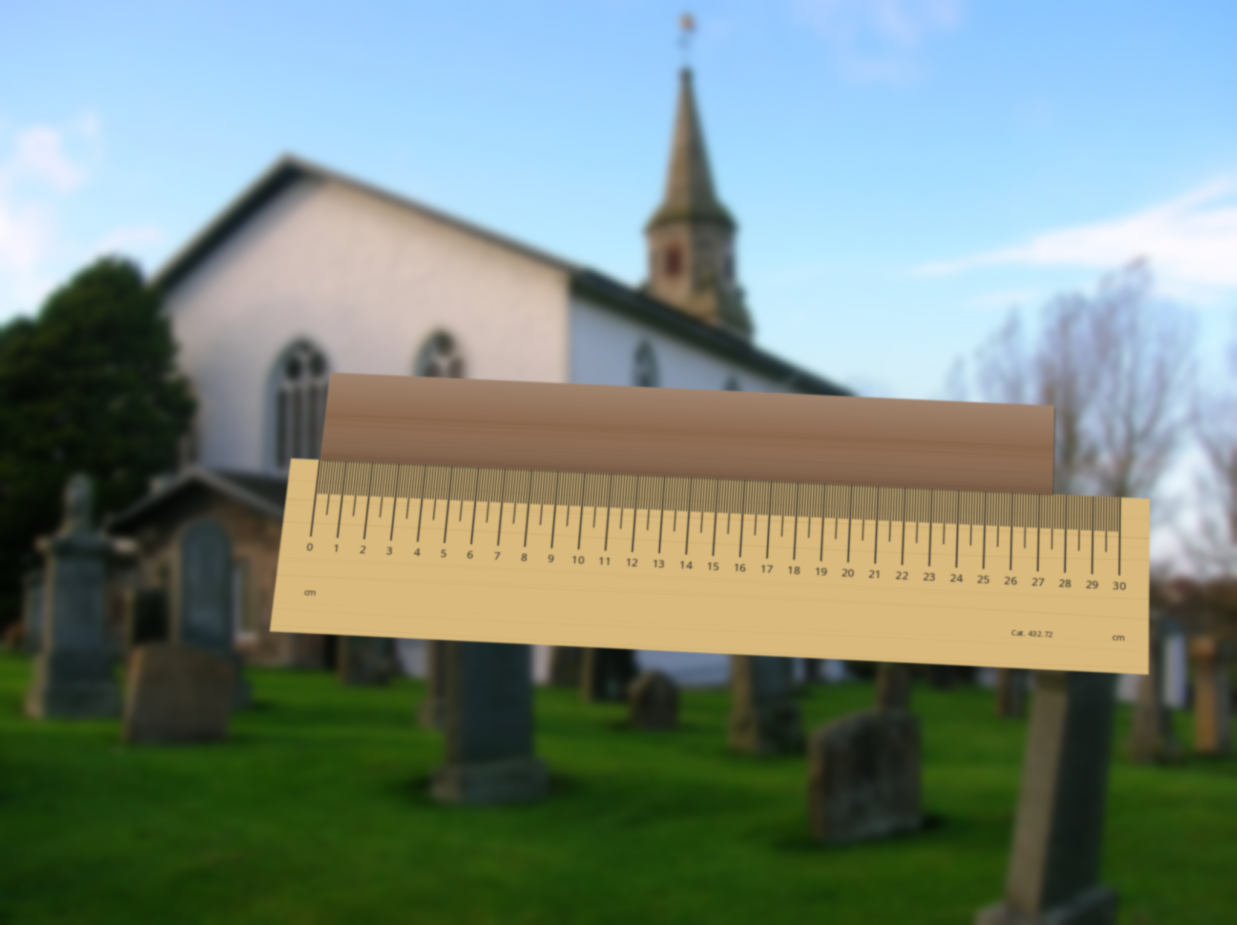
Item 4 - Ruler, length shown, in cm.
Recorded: 27.5 cm
